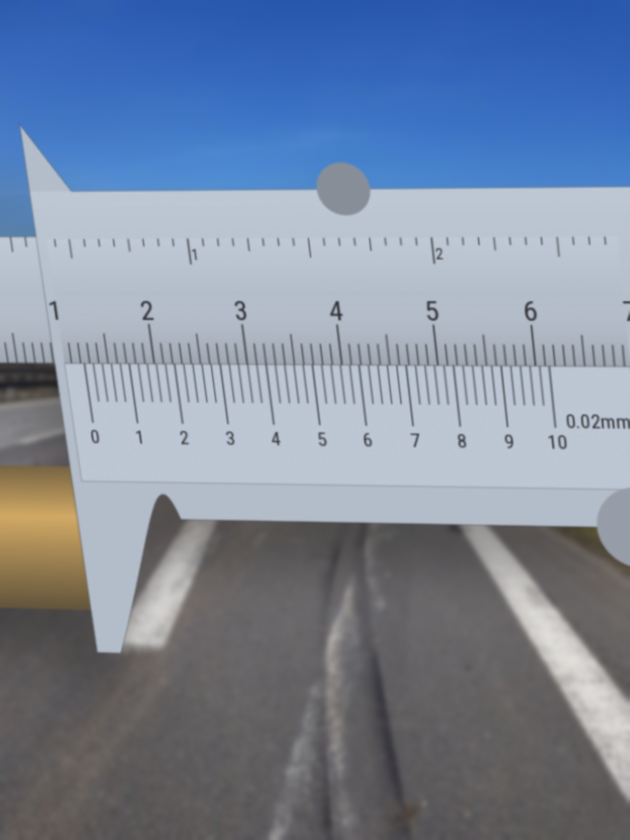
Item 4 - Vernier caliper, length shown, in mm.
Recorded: 12.4 mm
